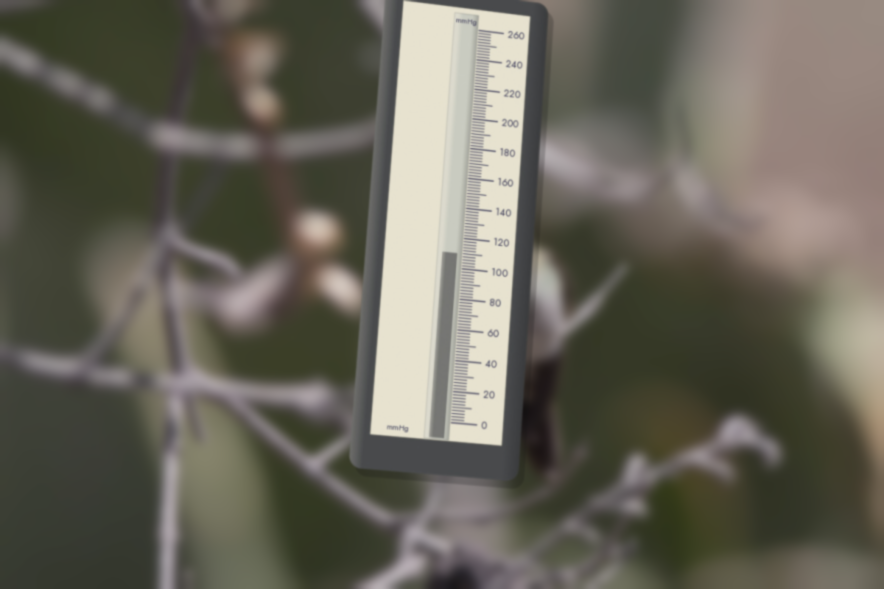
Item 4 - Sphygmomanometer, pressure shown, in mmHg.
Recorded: 110 mmHg
